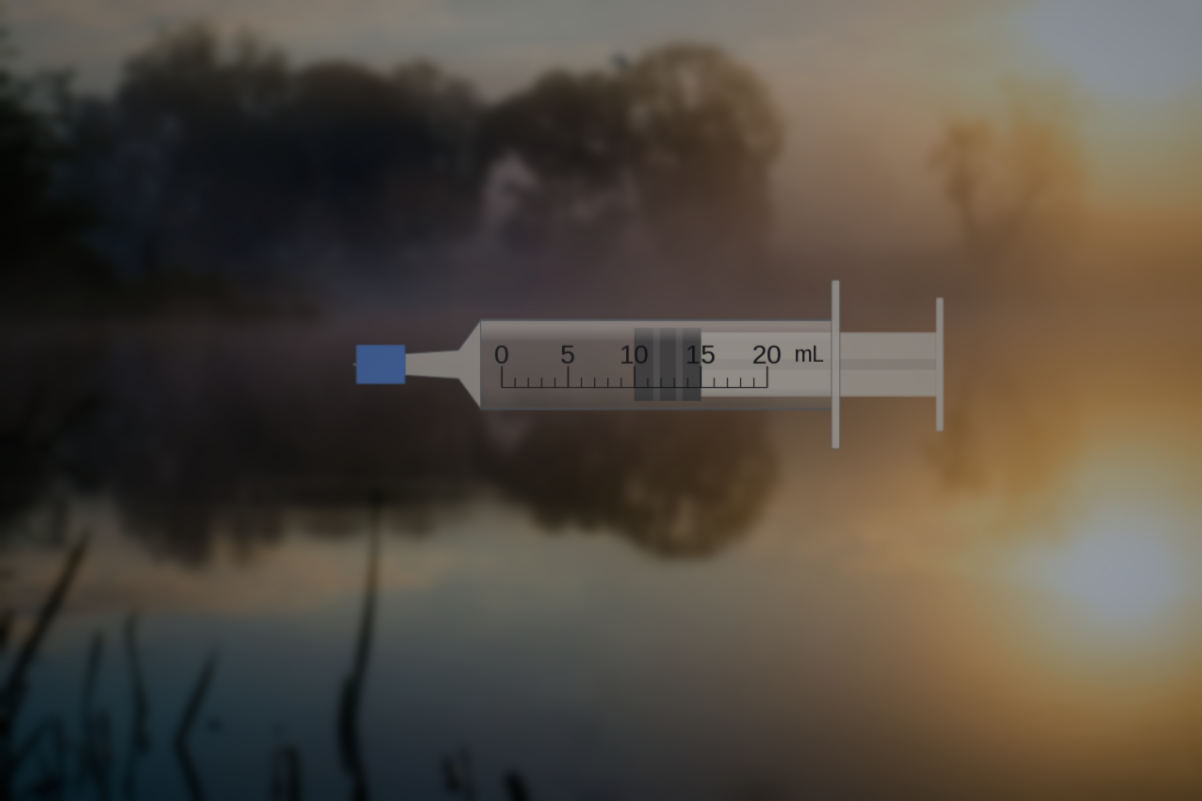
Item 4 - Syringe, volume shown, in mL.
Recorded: 10 mL
